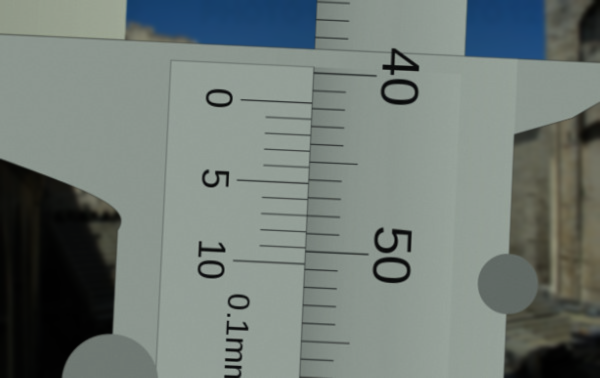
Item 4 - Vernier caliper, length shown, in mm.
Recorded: 41.7 mm
